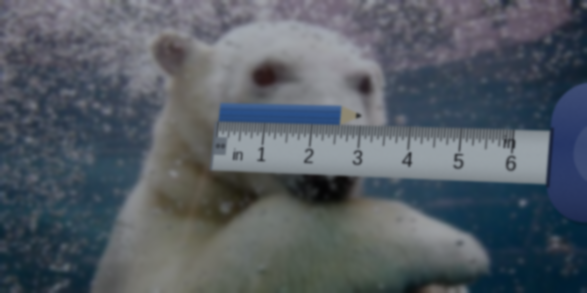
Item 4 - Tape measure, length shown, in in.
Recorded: 3 in
